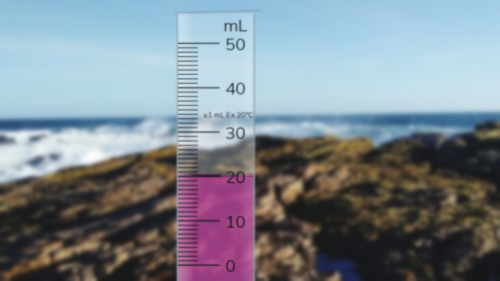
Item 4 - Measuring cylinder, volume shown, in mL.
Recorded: 20 mL
